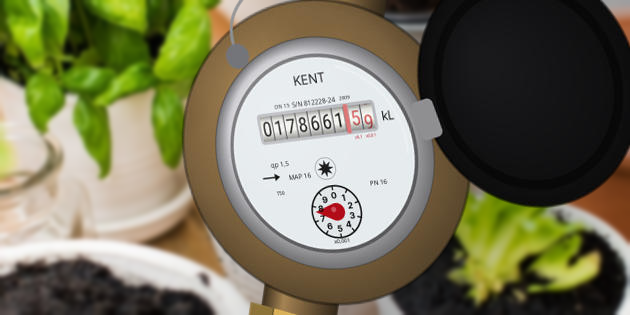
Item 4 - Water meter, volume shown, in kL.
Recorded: 178661.587 kL
